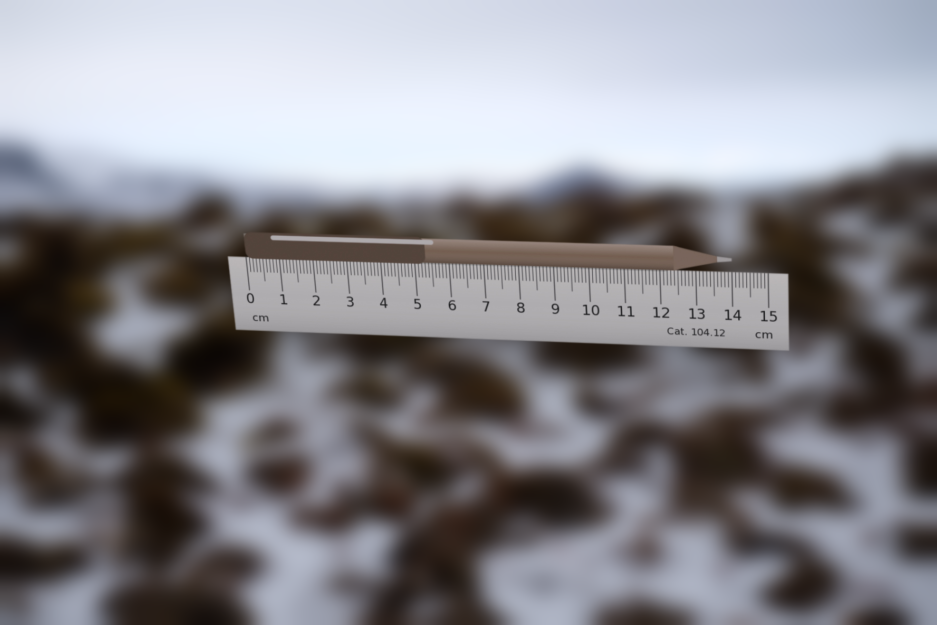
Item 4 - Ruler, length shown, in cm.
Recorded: 14 cm
